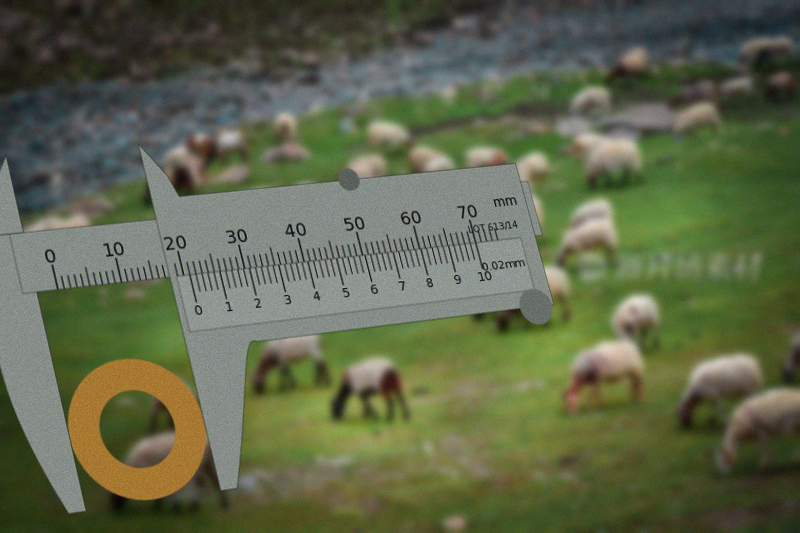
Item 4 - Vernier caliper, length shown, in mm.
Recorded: 21.0 mm
